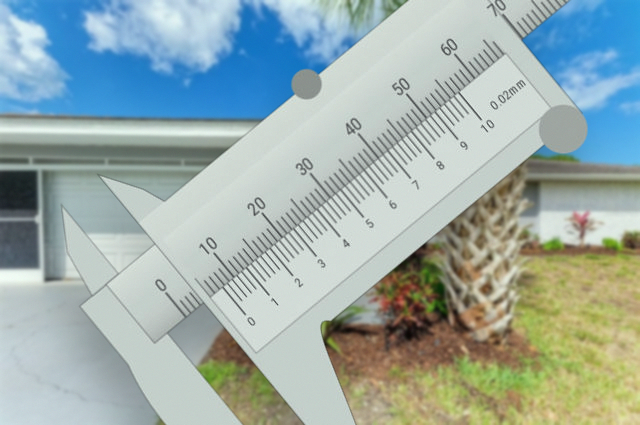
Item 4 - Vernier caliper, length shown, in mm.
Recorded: 7.6 mm
